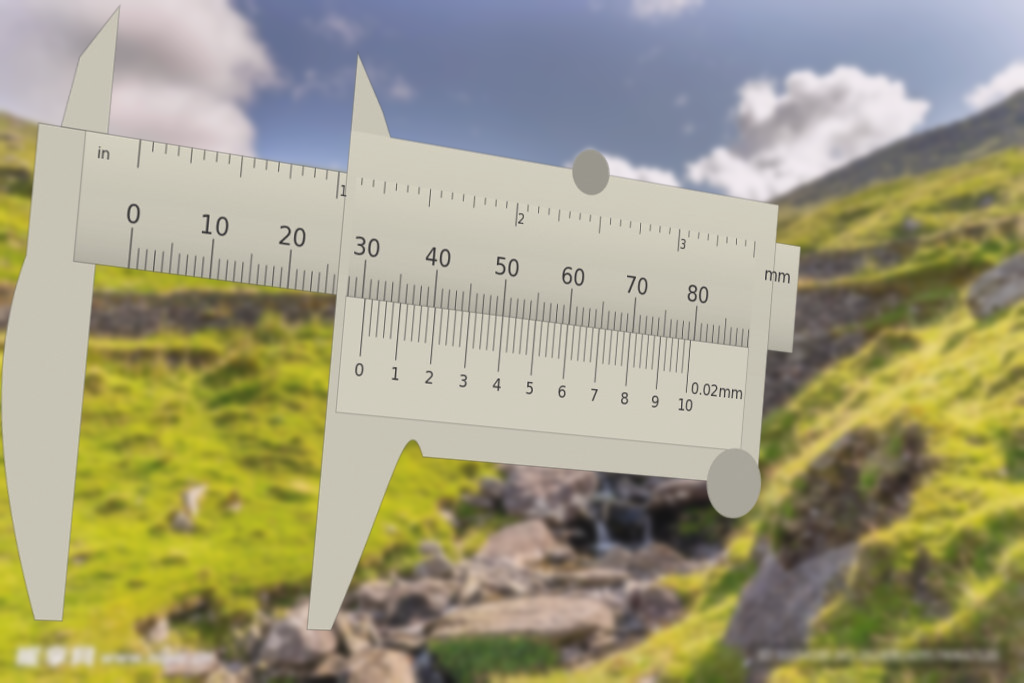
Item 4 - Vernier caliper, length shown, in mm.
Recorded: 30.4 mm
